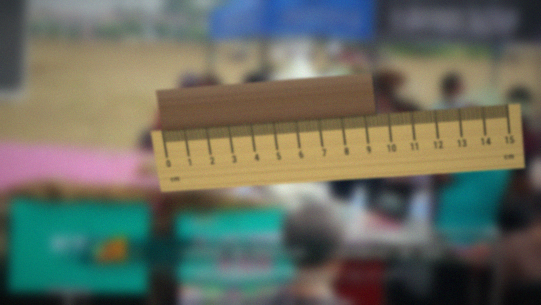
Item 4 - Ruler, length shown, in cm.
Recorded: 9.5 cm
